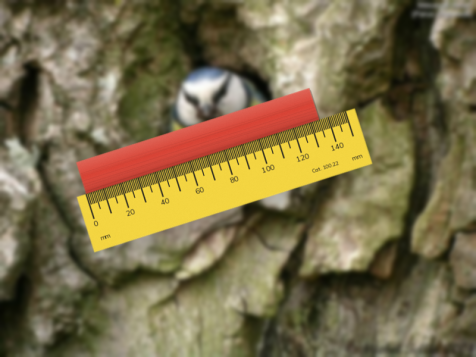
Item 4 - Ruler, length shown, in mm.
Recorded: 135 mm
